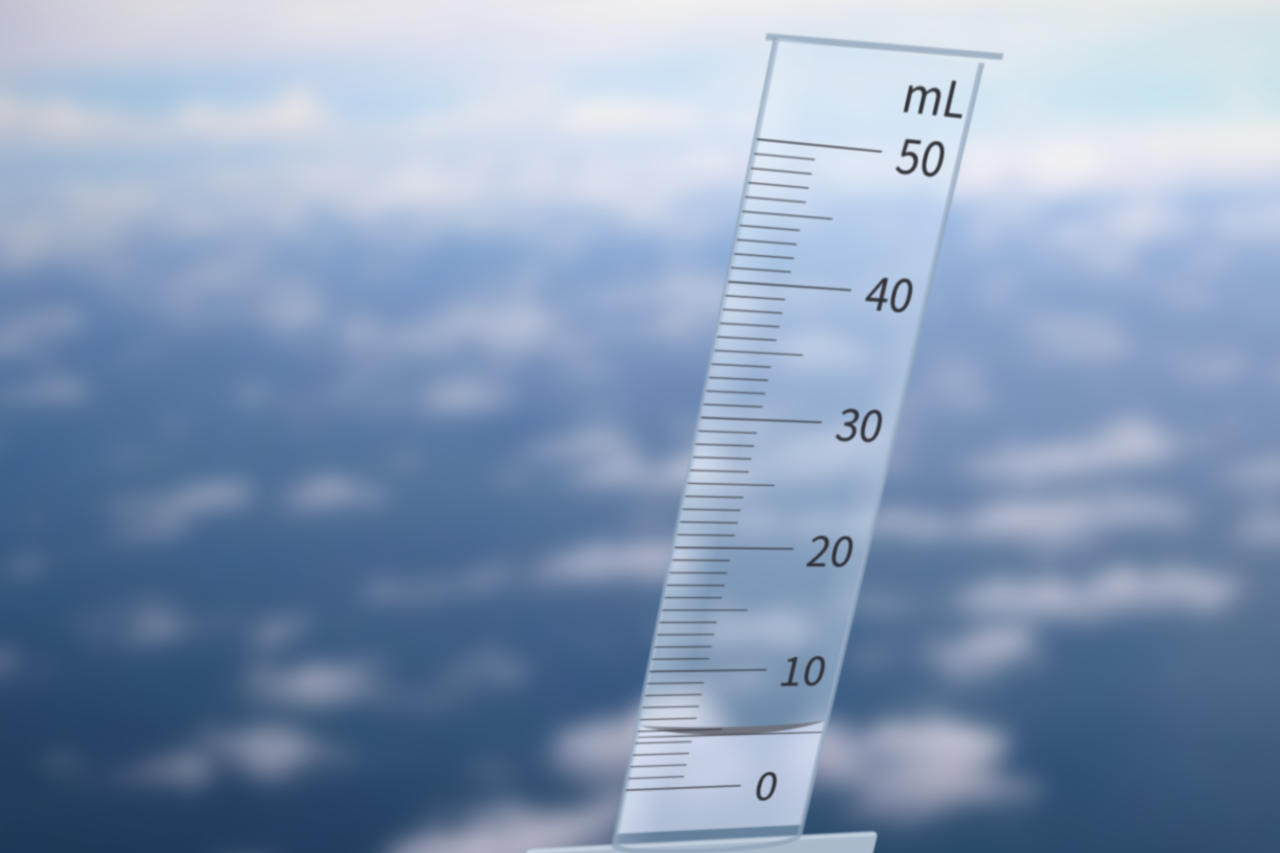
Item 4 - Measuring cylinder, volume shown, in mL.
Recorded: 4.5 mL
